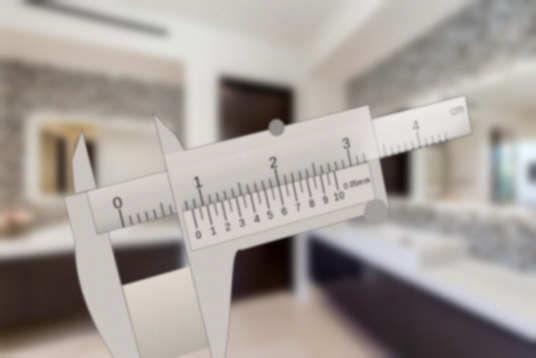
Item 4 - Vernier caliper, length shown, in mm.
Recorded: 8.6 mm
